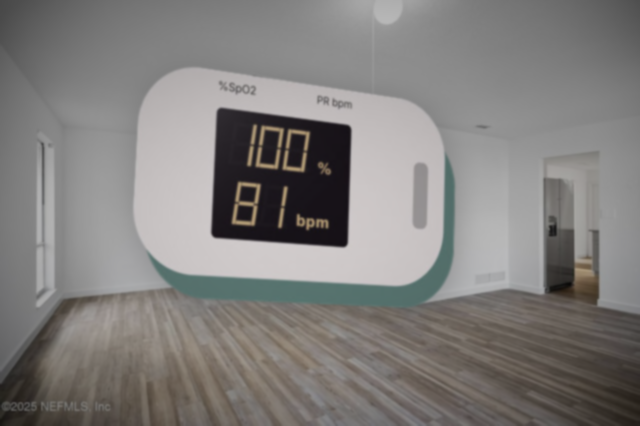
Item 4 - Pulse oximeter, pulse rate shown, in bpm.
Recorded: 81 bpm
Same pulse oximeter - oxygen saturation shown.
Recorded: 100 %
